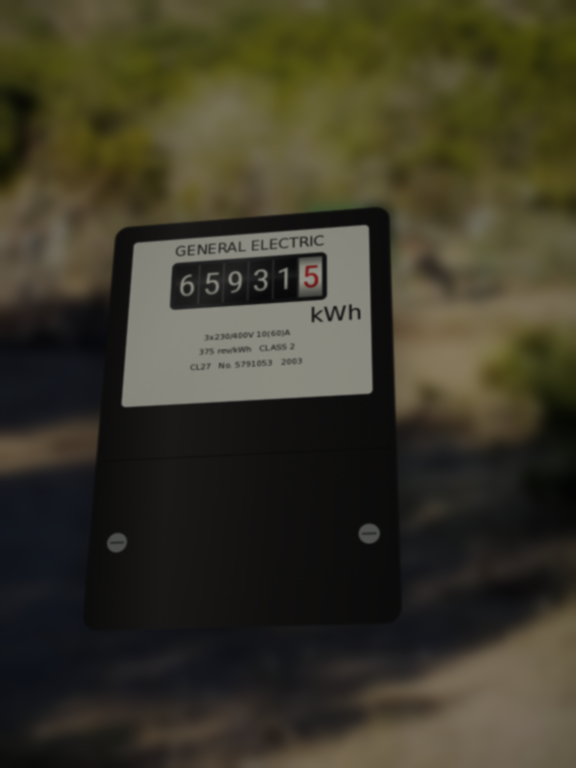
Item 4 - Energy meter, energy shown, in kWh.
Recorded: 65931.5 kWh
